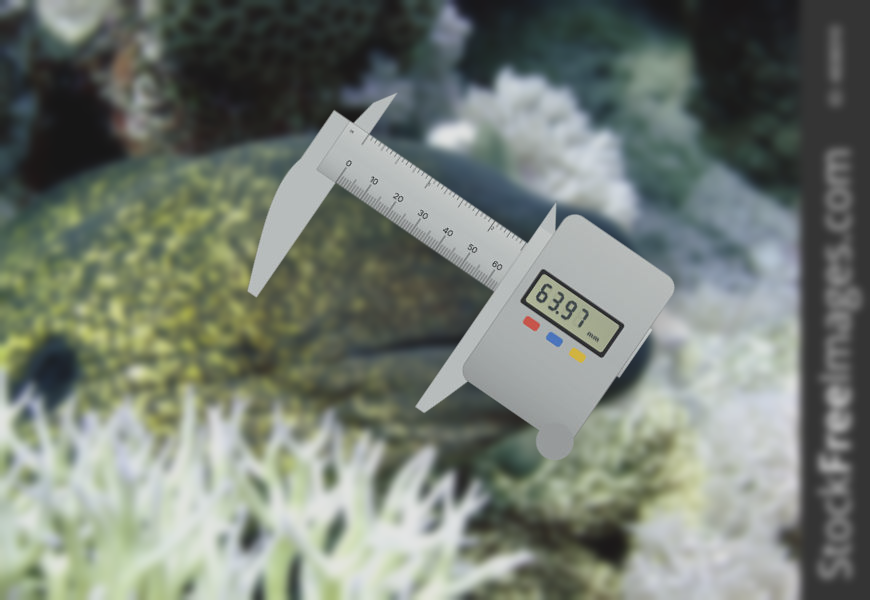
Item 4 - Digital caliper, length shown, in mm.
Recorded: 63.97 mm
